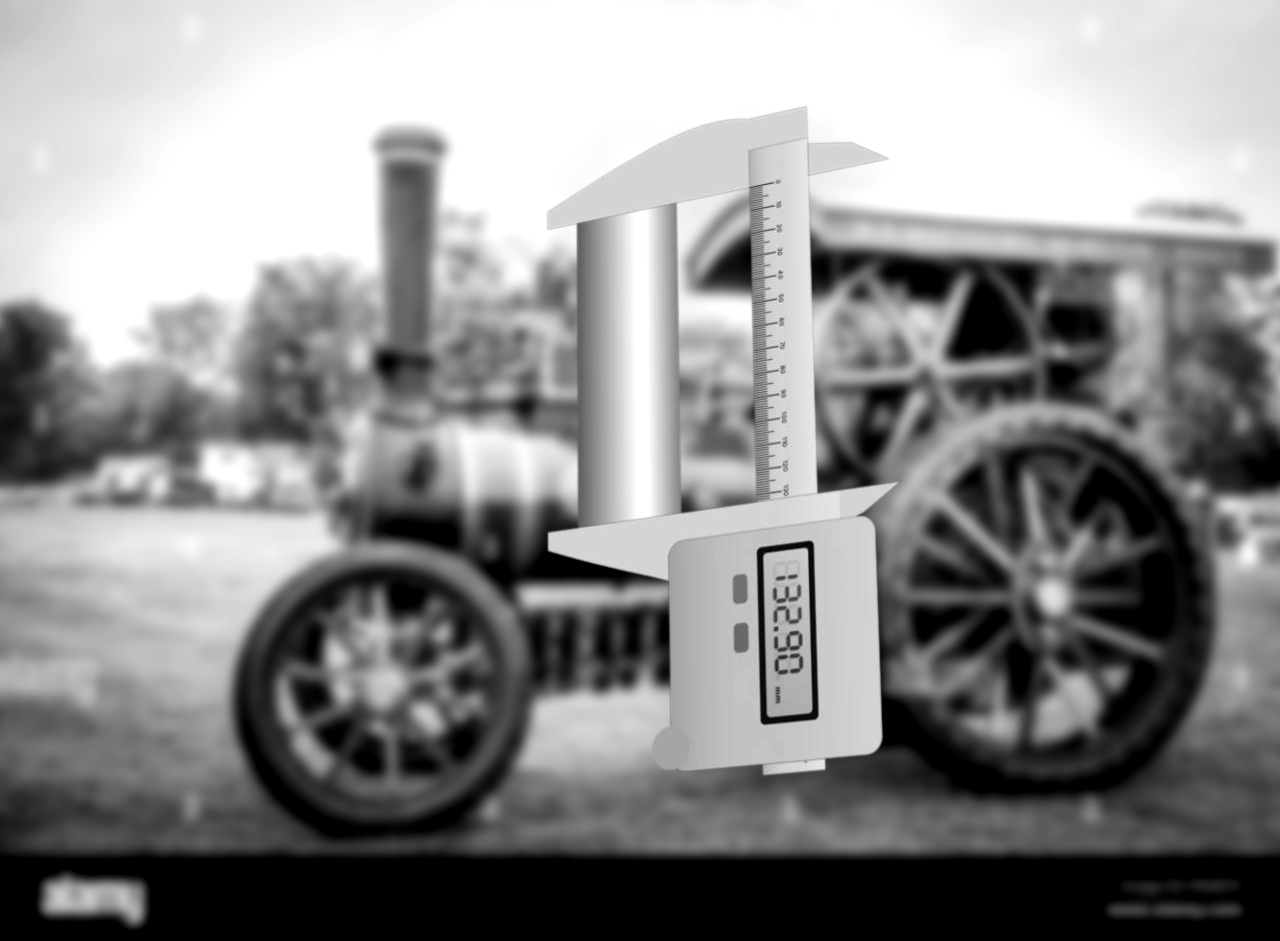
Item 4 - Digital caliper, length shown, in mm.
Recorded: 132.90 mm
